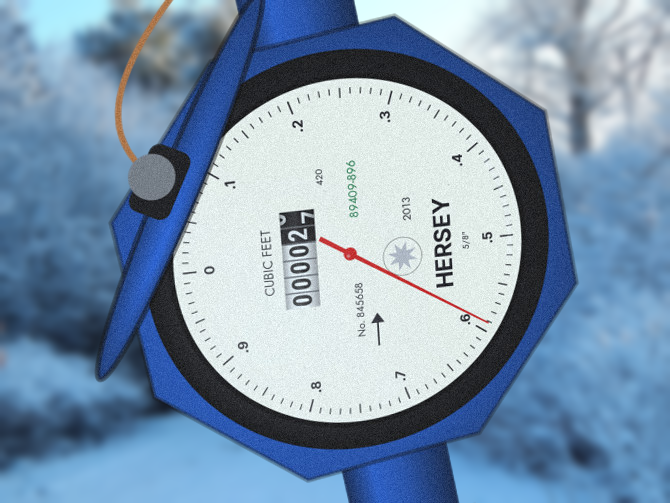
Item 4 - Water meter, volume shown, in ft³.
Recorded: 26.59 ft³
